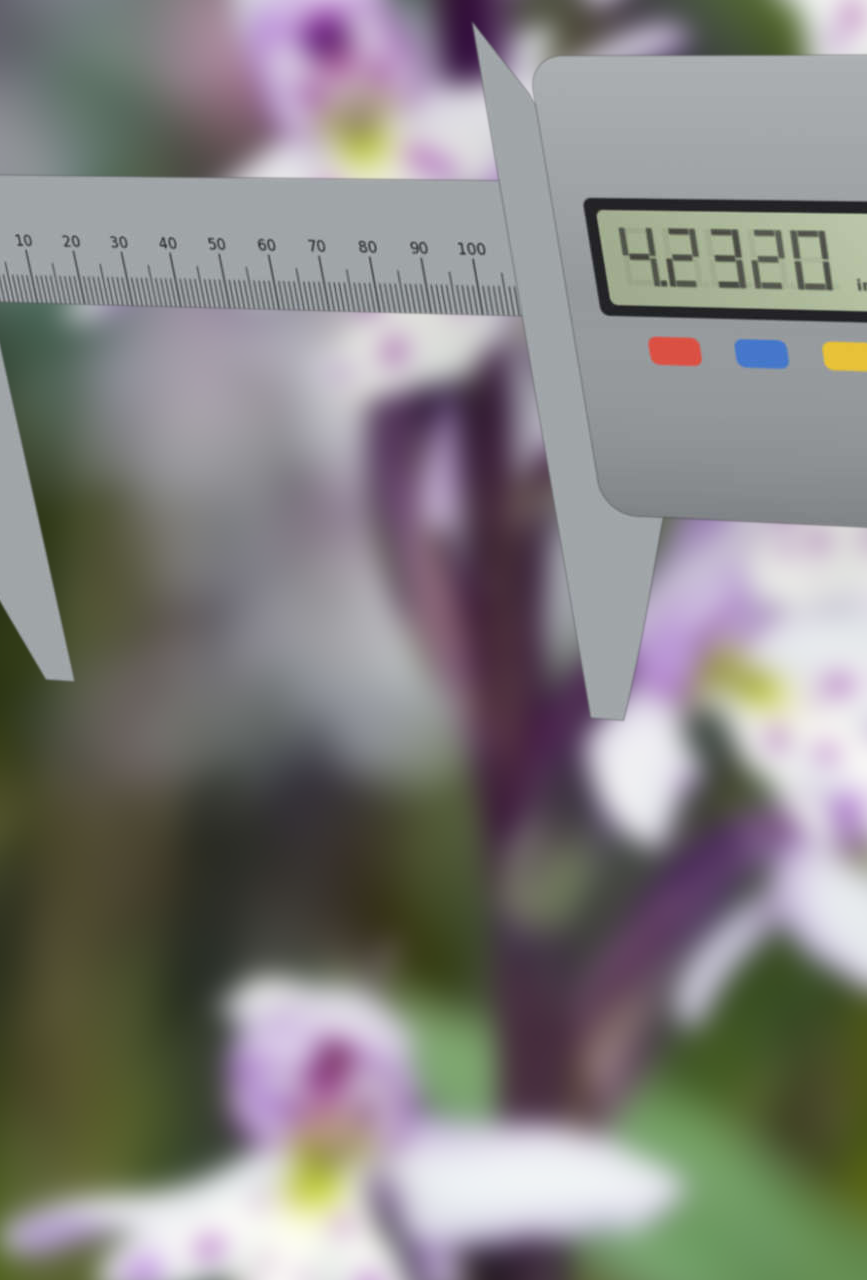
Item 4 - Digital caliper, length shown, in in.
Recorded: 4.2320 in
